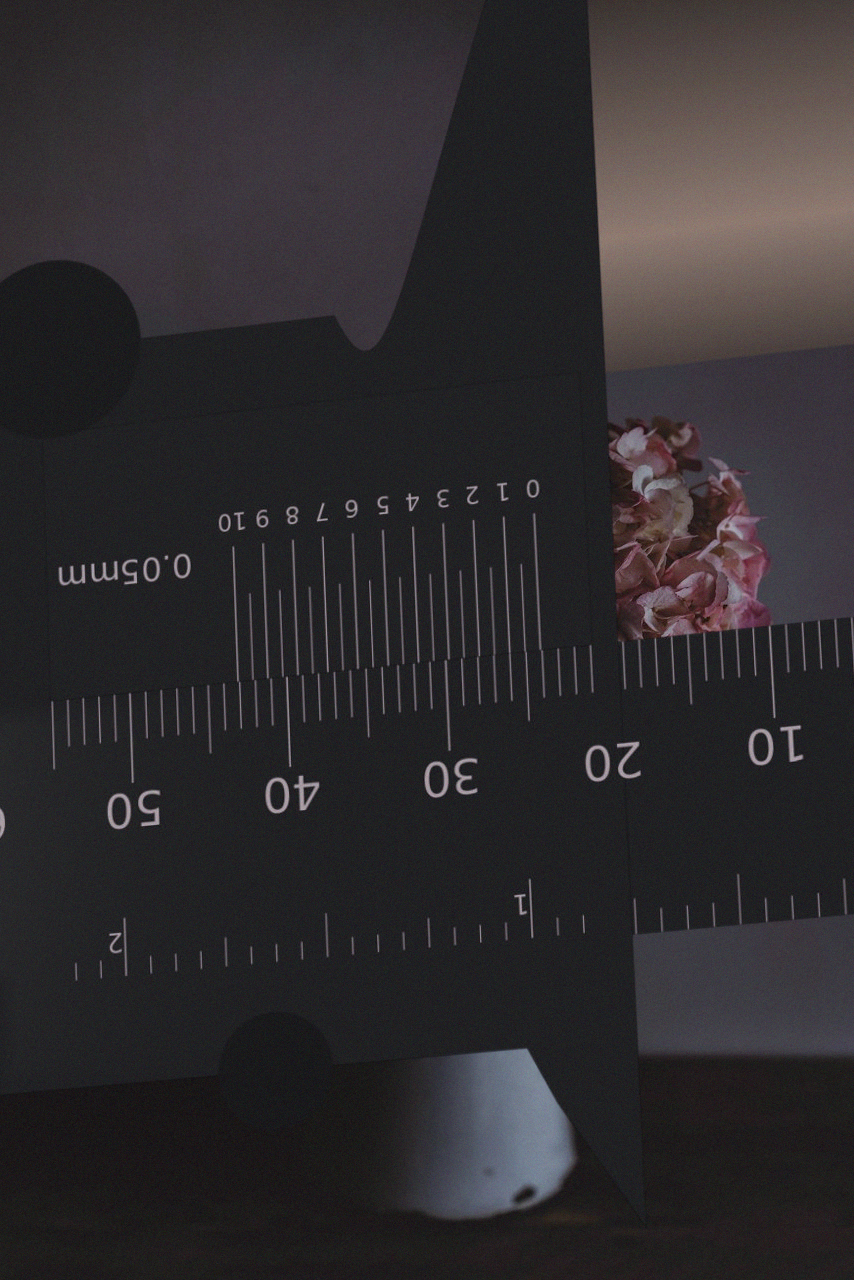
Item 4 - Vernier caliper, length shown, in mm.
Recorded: 24.1 mm
